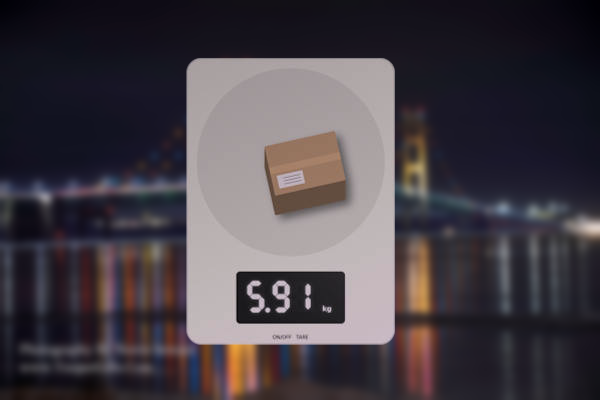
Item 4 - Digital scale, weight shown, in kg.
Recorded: 5.91 kg
